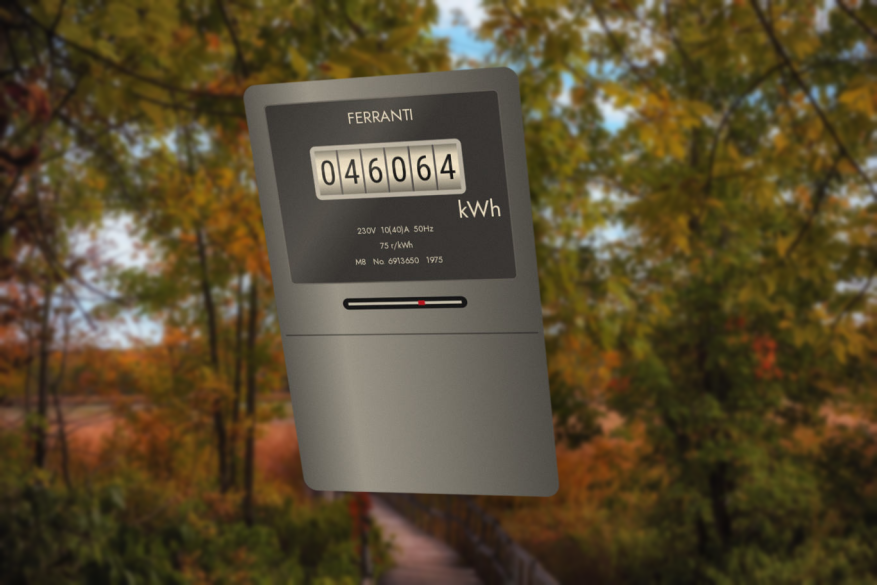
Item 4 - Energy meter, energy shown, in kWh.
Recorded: 46064 kWh
